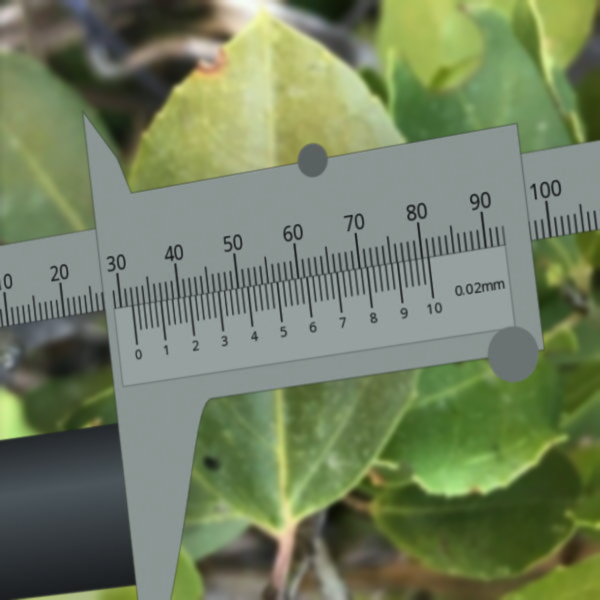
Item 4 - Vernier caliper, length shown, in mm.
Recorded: 32.0 mm
